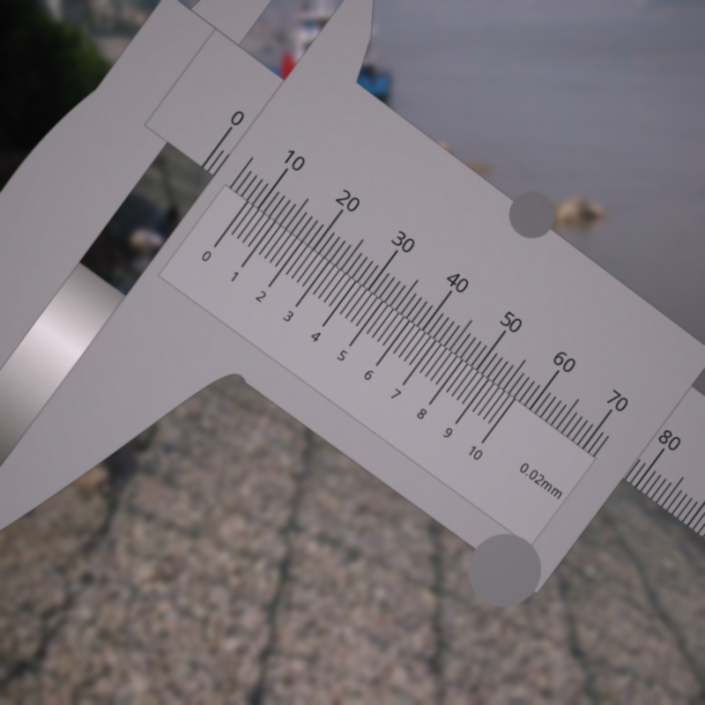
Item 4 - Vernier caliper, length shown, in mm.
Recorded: 8.2 mm
